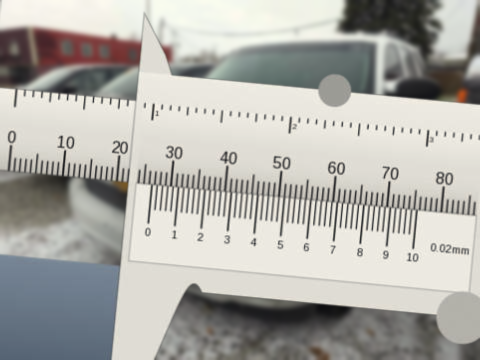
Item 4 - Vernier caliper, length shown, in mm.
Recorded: 26.5 mm
